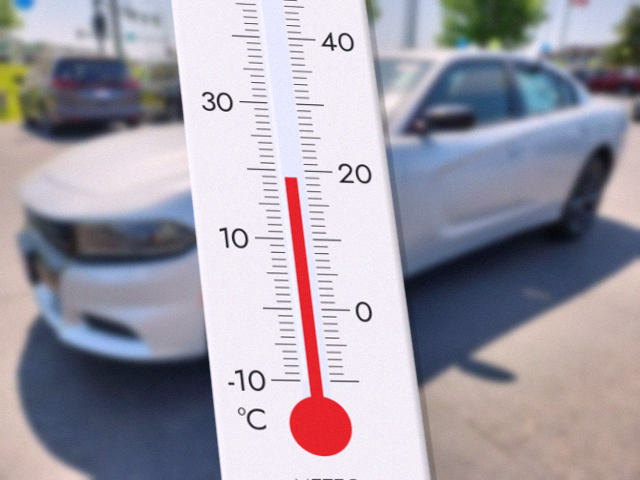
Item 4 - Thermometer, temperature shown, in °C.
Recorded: 19 °C
